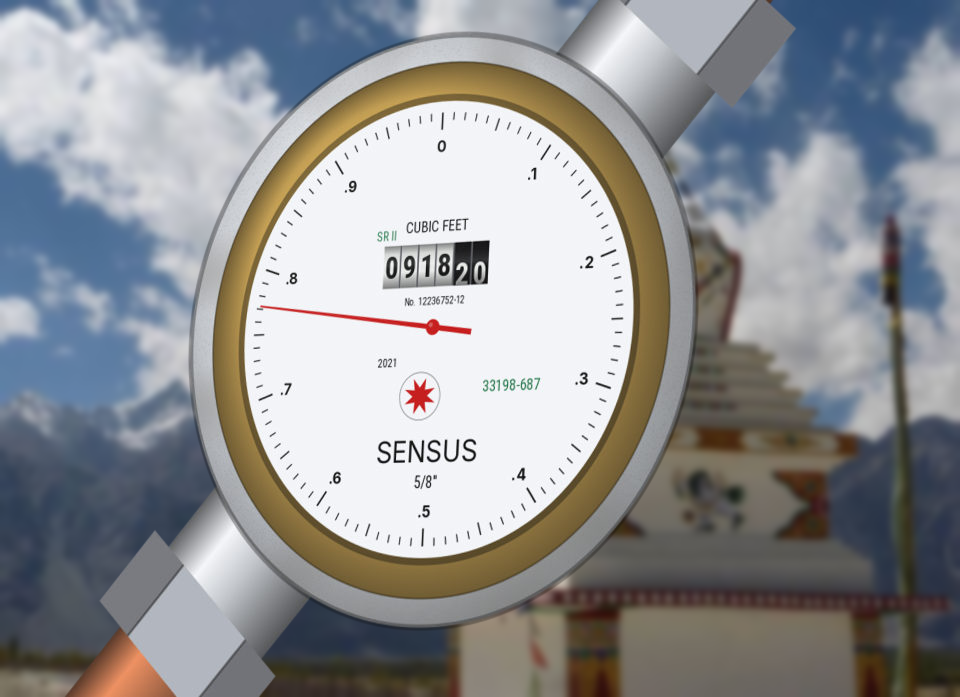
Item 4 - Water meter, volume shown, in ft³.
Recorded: 91819.77 ft³
